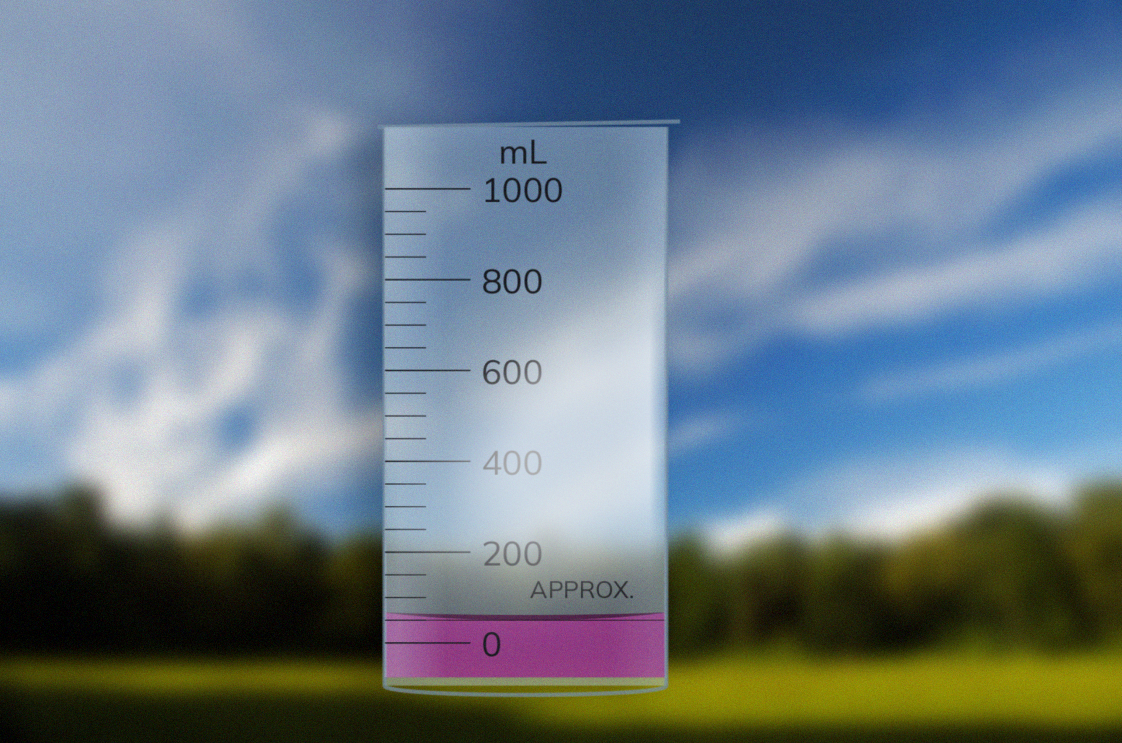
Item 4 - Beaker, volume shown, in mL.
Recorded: 50 mL
